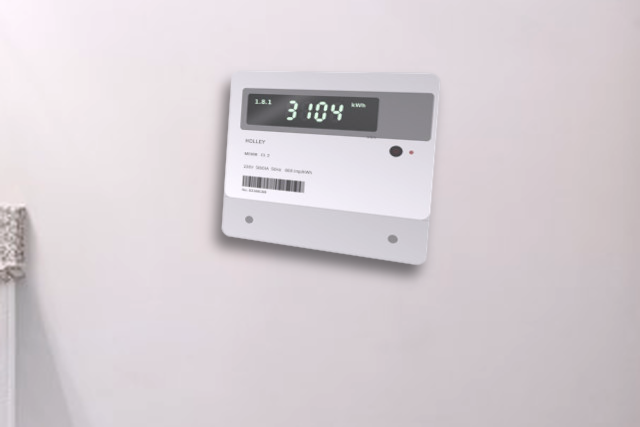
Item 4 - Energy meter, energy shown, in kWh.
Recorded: 3104 kWh
